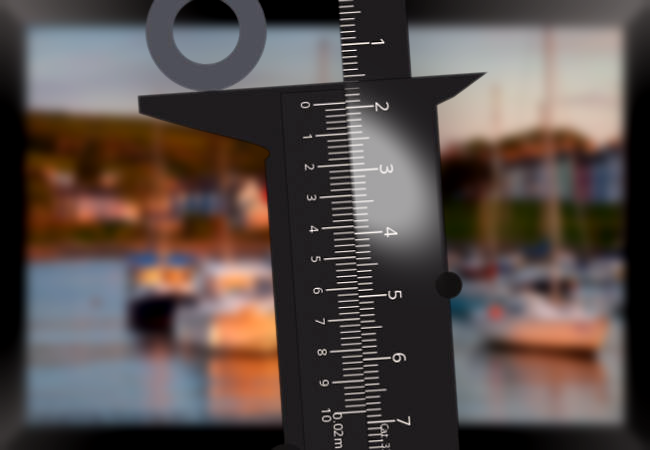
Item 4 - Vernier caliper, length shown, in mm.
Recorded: 19.2 mm
